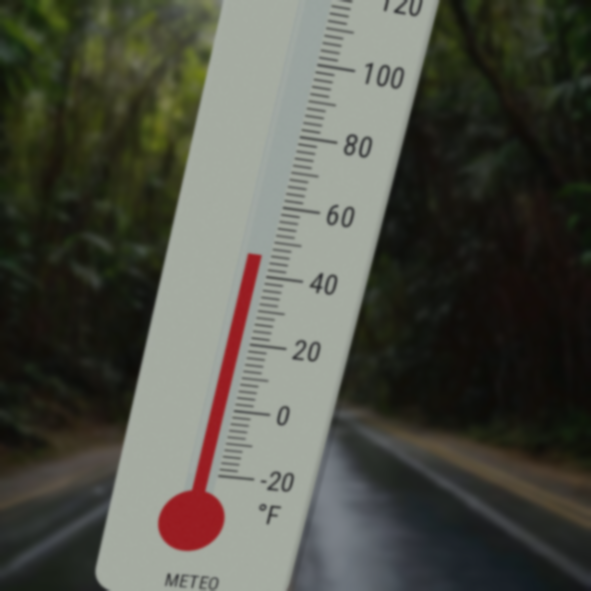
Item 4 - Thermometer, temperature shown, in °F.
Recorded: 46 °F
